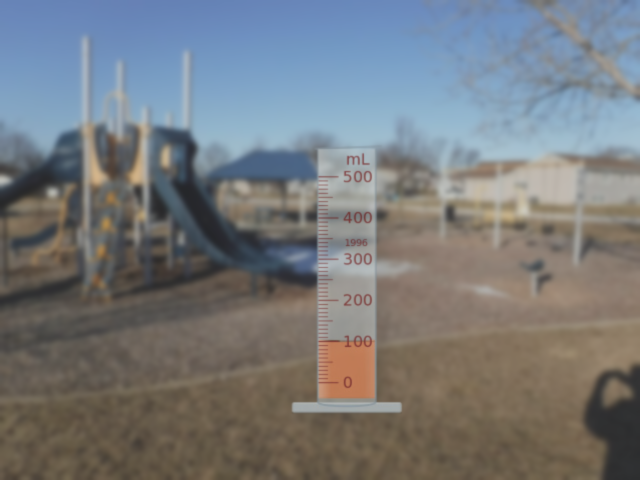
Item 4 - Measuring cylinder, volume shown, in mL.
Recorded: 100 mL
